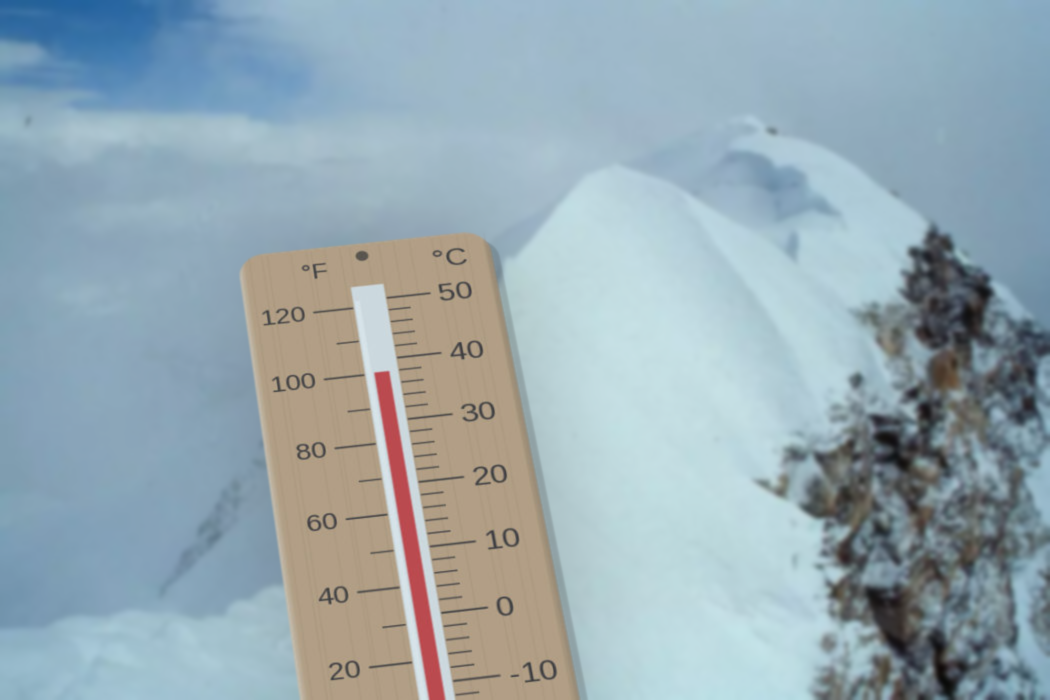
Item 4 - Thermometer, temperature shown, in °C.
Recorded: 38 °C
